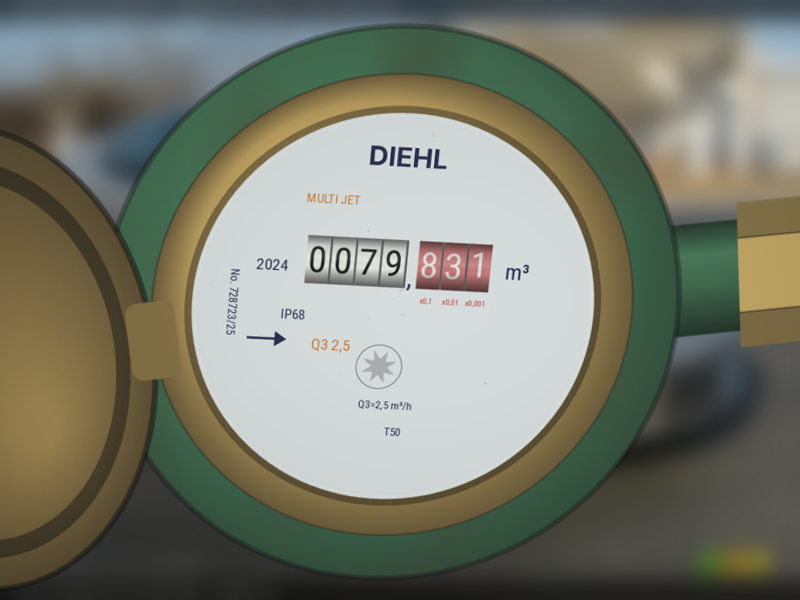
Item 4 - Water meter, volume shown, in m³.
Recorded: 79.831 m³
